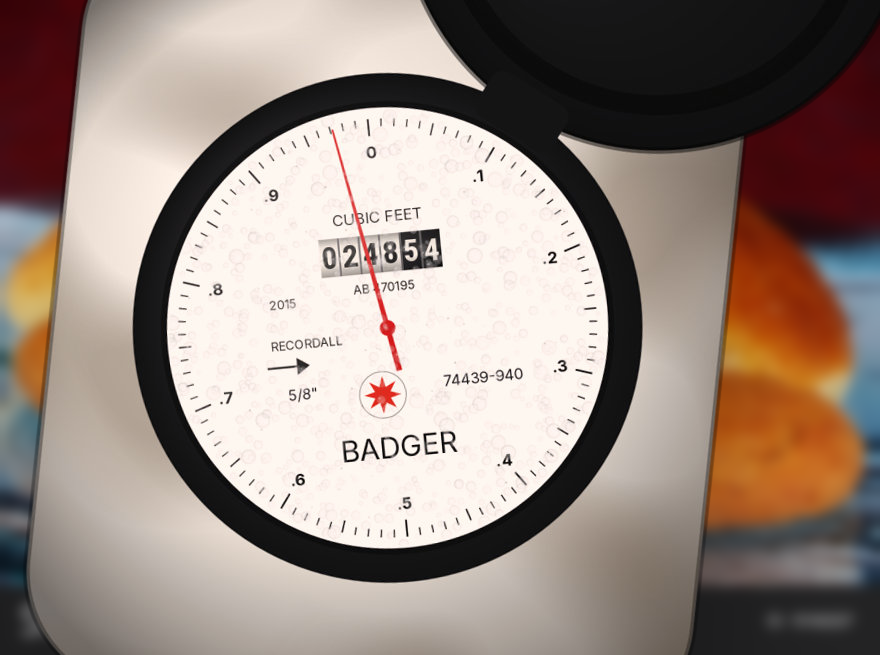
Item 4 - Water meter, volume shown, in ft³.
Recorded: 24853.97 ft³
